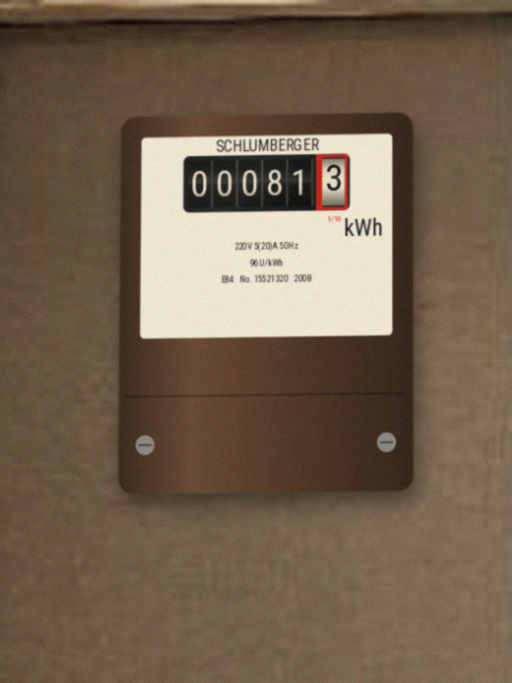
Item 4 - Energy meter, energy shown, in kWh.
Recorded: 81.3 kWh
